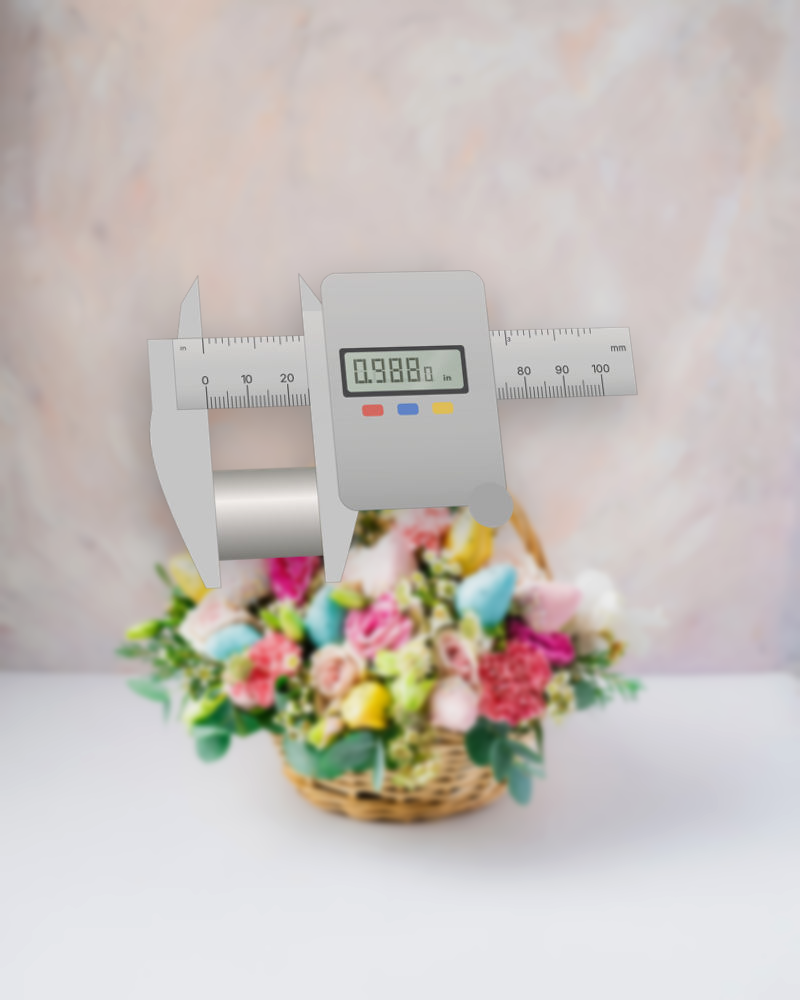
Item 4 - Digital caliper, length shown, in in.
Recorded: 0.9880 in
